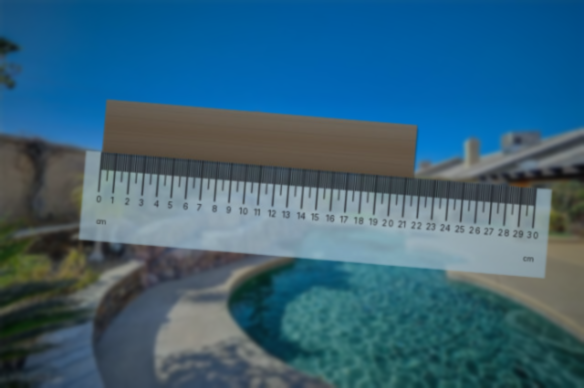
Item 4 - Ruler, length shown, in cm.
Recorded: 21.5 cm
